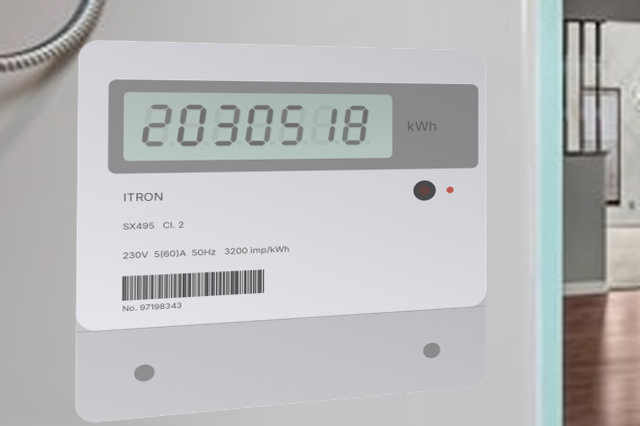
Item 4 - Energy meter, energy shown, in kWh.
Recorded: 2030518 kWh
